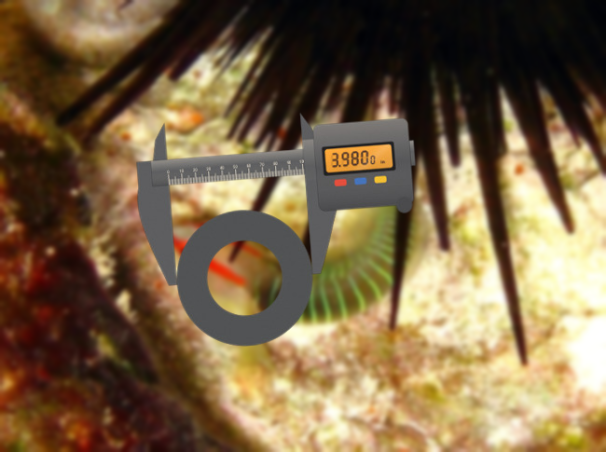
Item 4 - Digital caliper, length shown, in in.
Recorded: 3.9800 in
